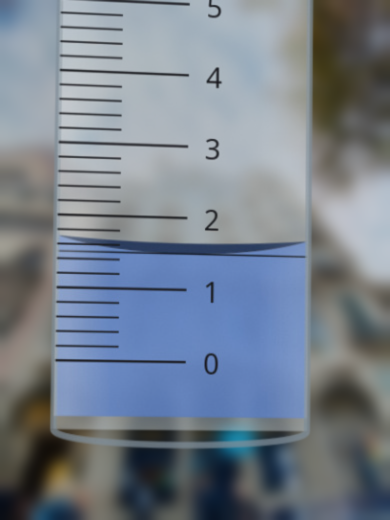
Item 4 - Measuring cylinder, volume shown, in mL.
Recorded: 1.5 mL
